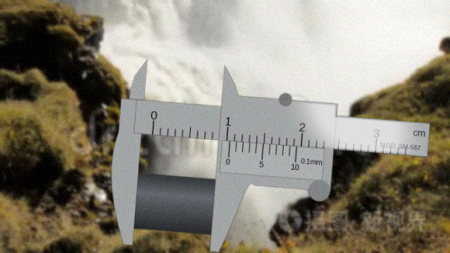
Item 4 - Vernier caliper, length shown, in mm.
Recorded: 10.4 mm
